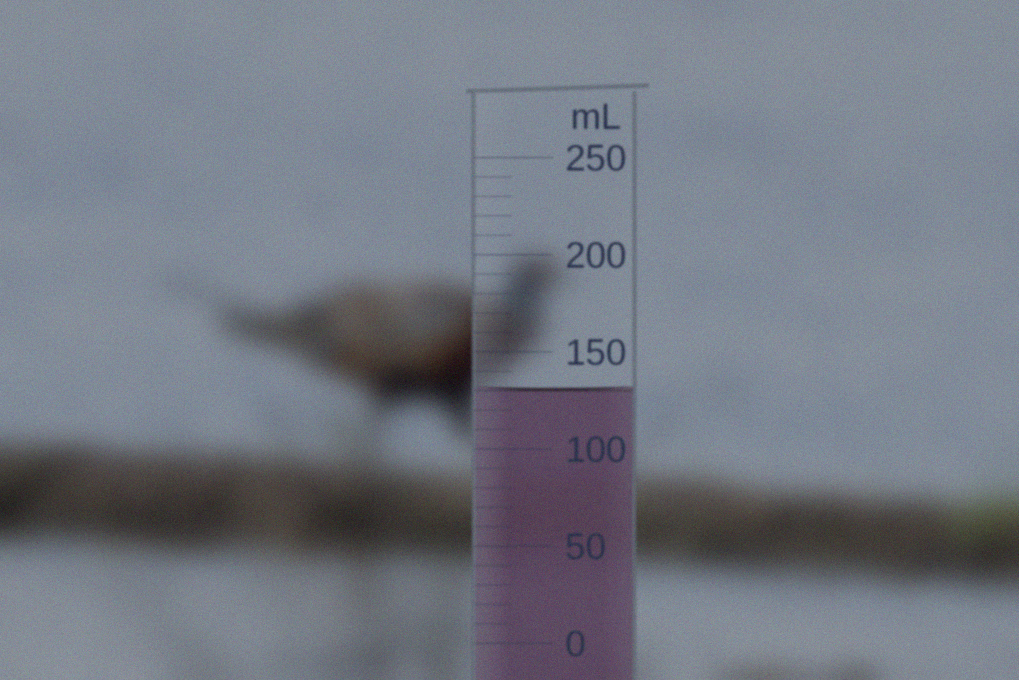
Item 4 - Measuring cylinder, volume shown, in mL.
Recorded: 130 mL
